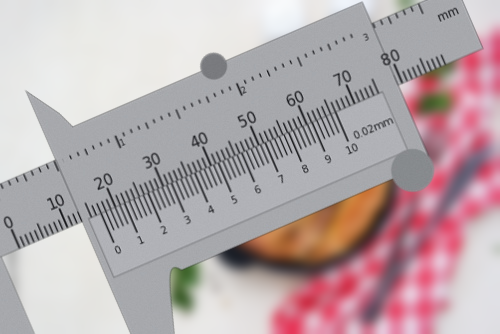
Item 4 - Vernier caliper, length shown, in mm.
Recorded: 17.0 mm
